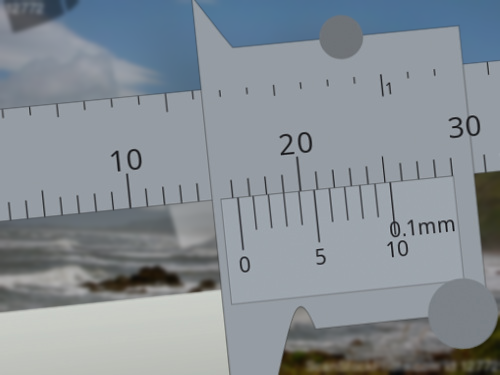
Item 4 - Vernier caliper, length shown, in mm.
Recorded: 16.3 mm
